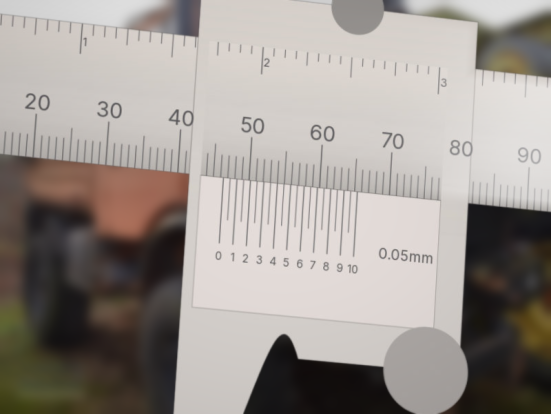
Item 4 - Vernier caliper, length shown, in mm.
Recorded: 46.4 mm
